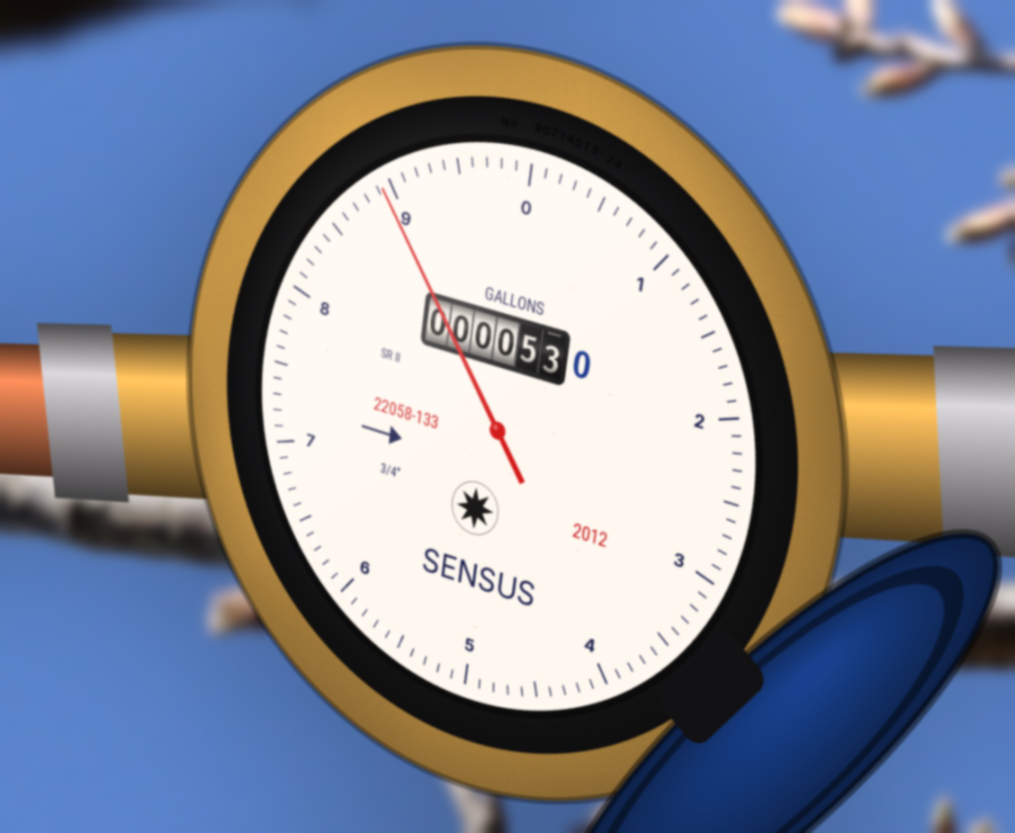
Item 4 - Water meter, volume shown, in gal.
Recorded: 528.9 gal
